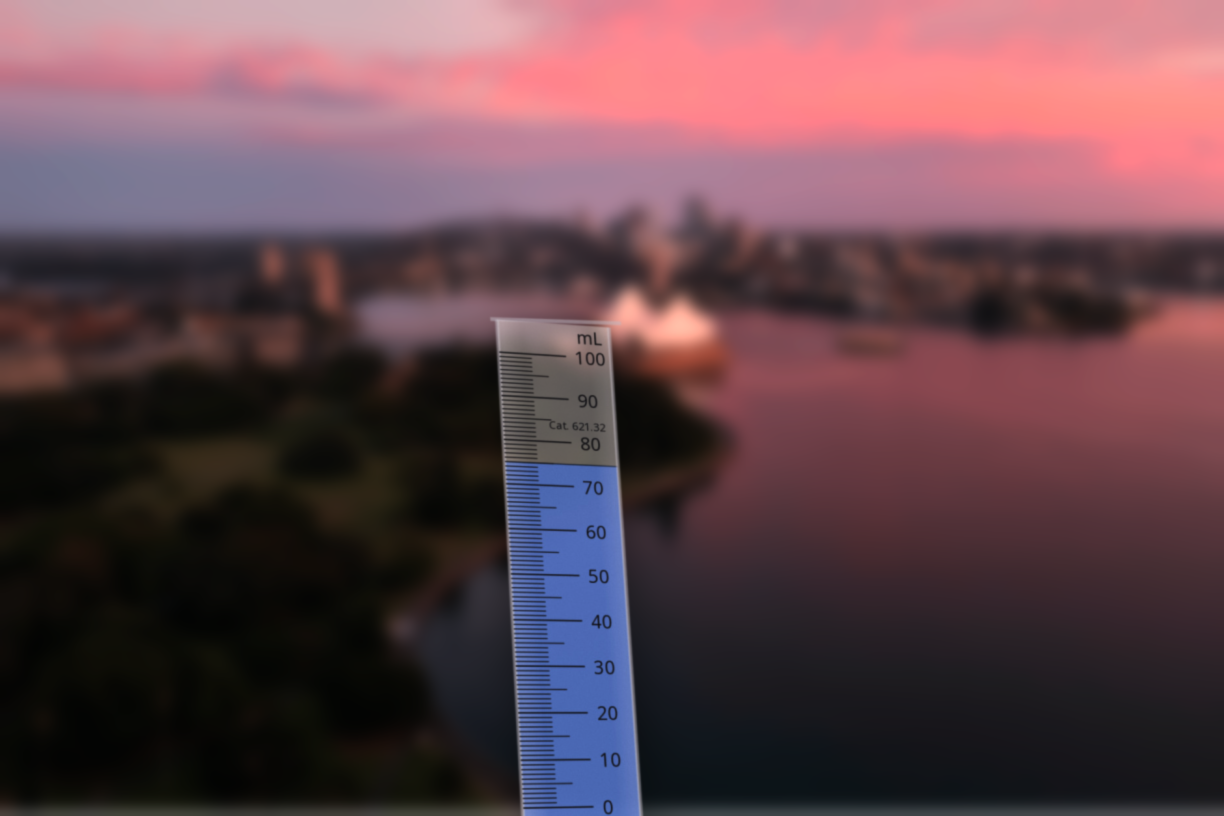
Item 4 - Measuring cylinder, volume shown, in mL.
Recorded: 75 mL
